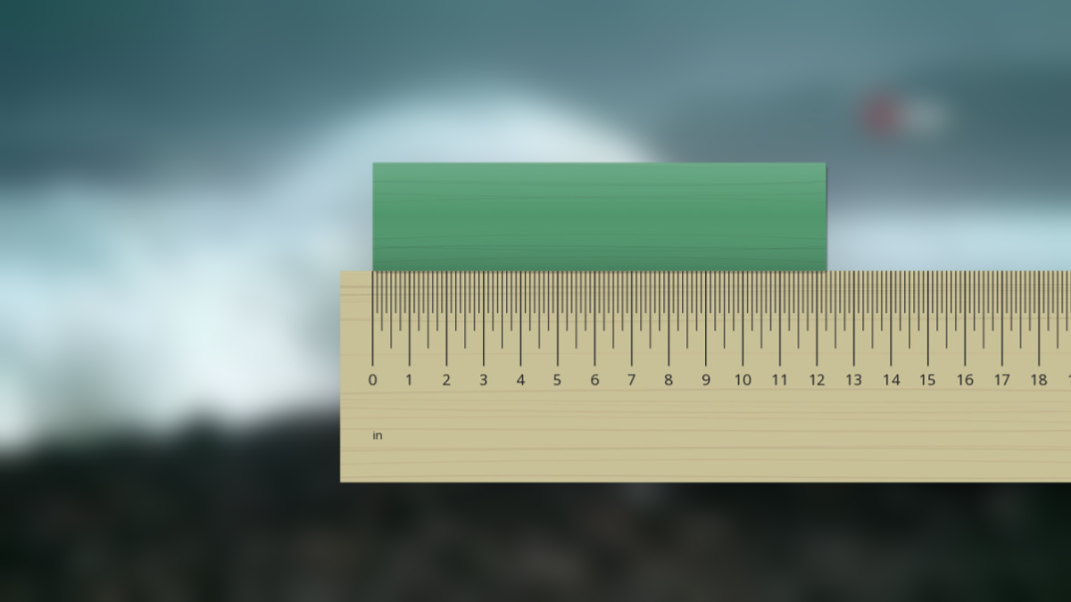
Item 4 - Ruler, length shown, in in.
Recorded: 12.25 in
